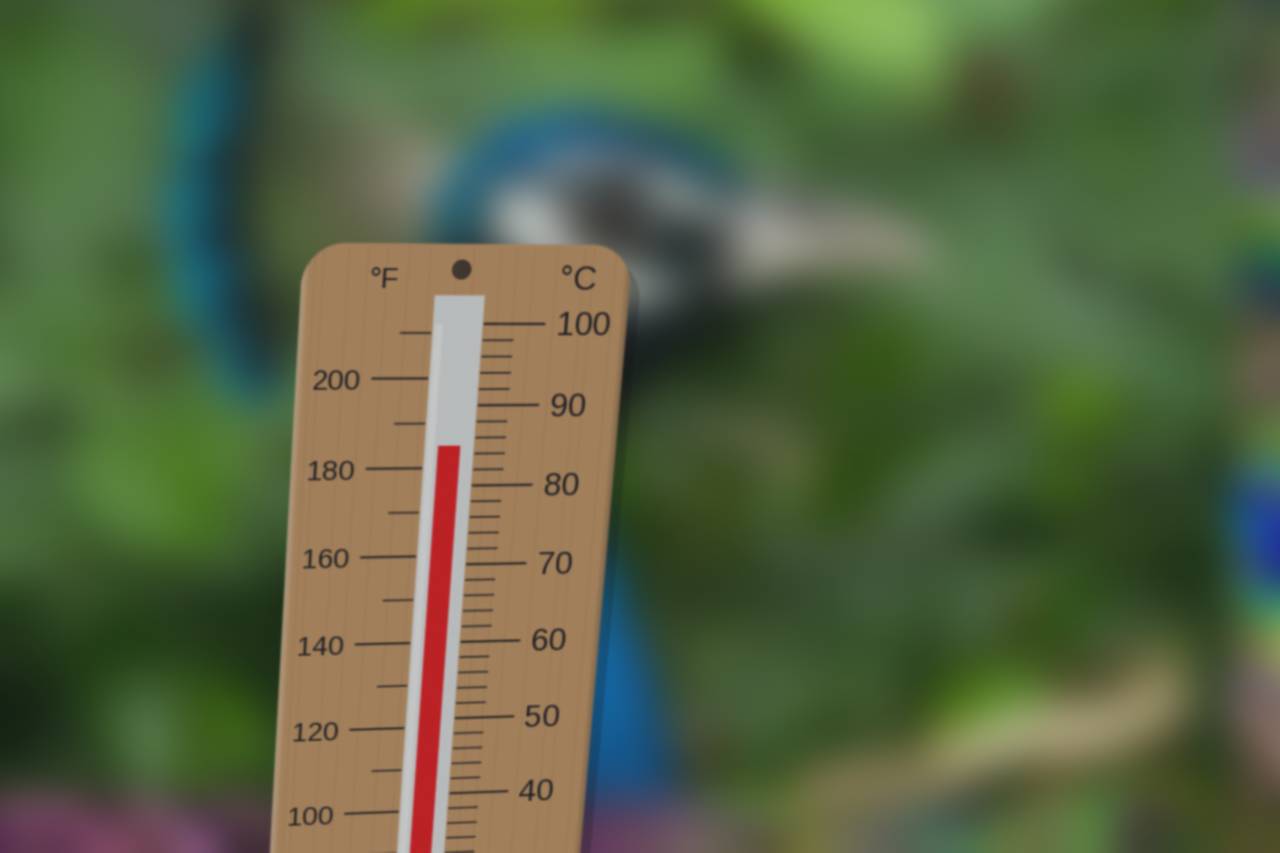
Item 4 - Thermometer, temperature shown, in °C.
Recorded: 85 °C
